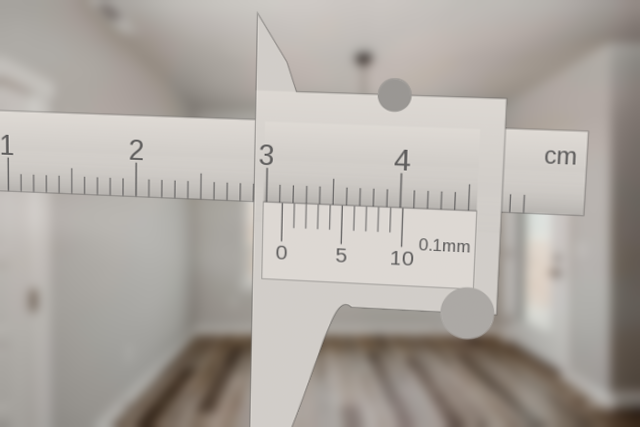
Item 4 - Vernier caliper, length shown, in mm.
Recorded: 31.2 mm
